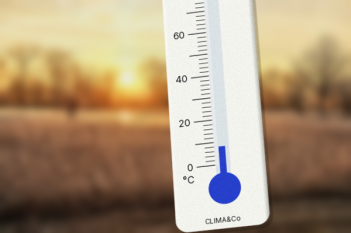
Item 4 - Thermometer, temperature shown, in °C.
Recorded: 8 °C
